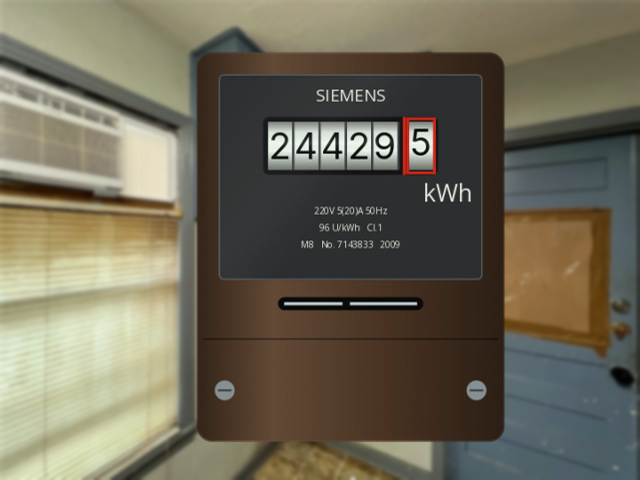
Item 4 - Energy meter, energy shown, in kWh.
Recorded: 24429.5 kWh
